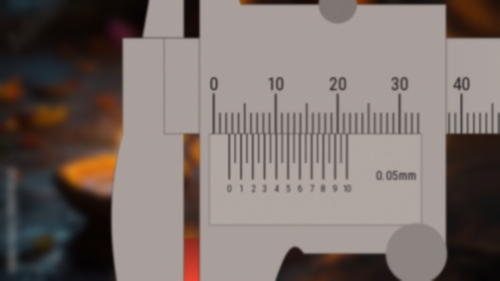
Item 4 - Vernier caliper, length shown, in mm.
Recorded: 2.5 mm
